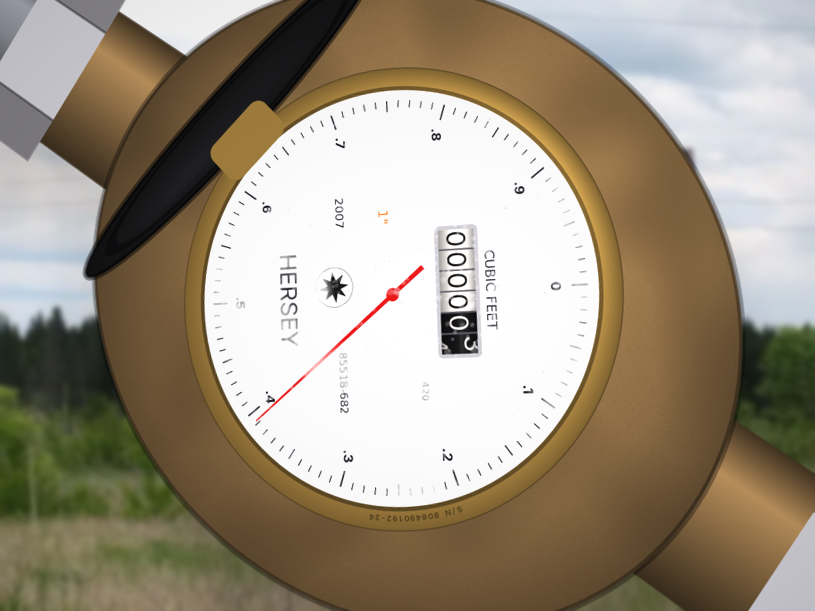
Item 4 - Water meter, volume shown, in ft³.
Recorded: 3.39 ft³
